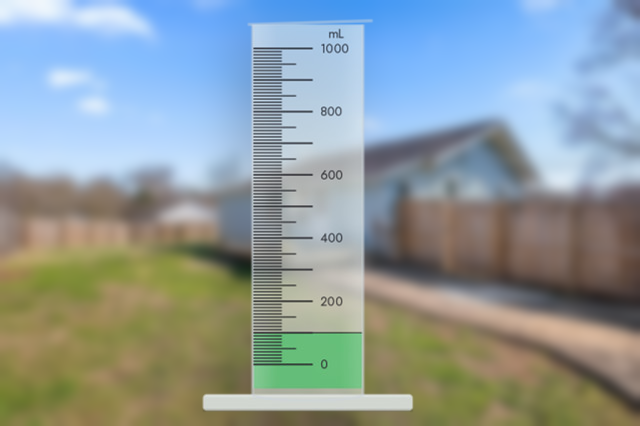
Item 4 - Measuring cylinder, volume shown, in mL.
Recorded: 100 mL
